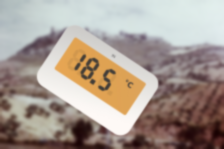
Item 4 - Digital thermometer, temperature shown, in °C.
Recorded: 18.5 °C
